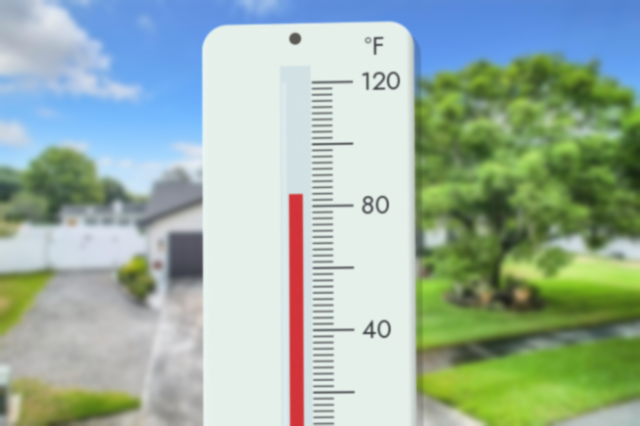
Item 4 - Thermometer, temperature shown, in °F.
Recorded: 84 °F
